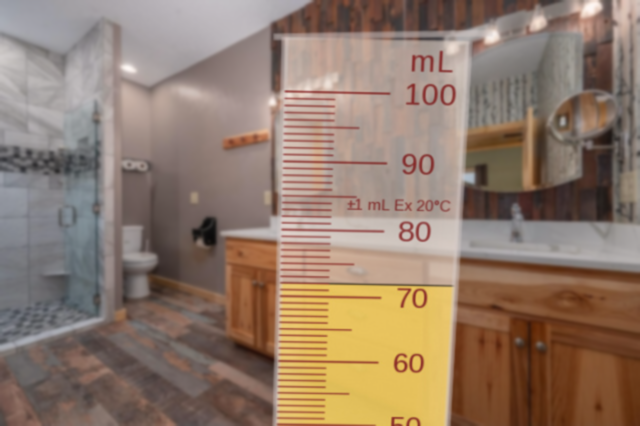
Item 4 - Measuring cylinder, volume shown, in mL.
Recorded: 72 mL
